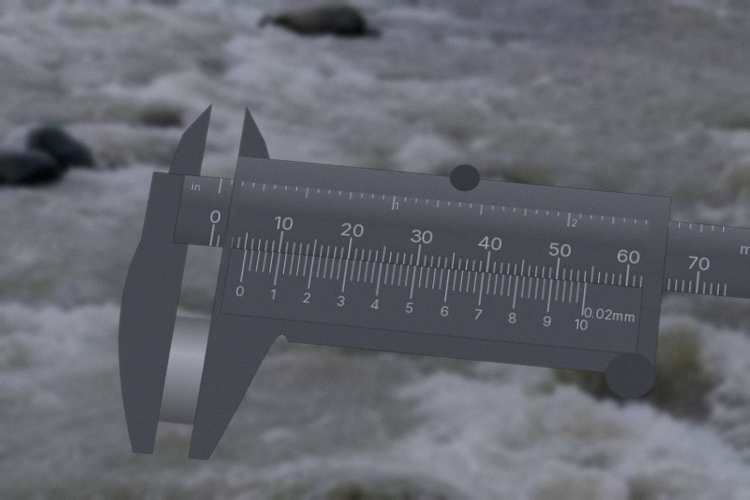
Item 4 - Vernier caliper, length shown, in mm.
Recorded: 5.2 mm
